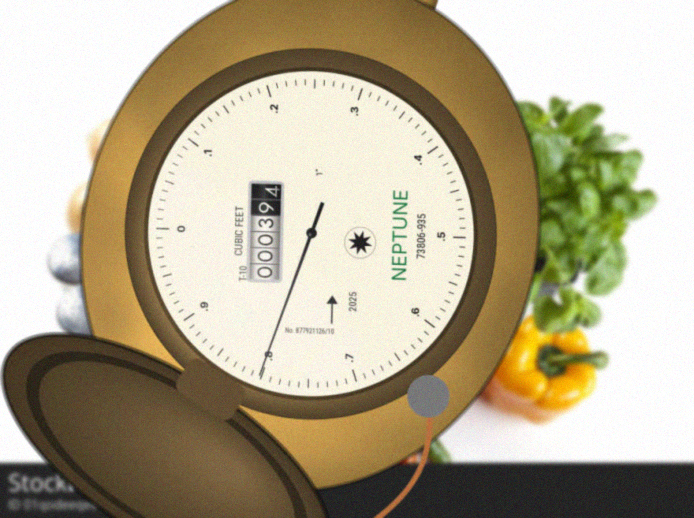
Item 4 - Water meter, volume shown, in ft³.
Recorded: 393.80 ft³
